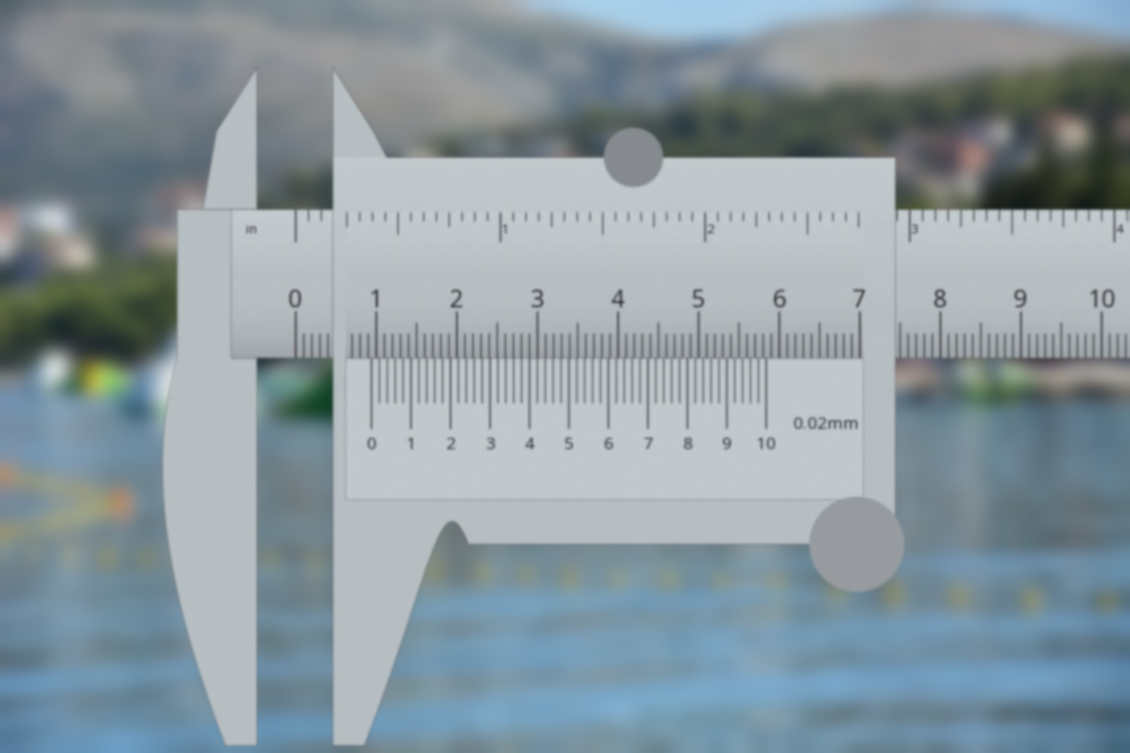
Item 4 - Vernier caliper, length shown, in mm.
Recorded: 9.4 mm
